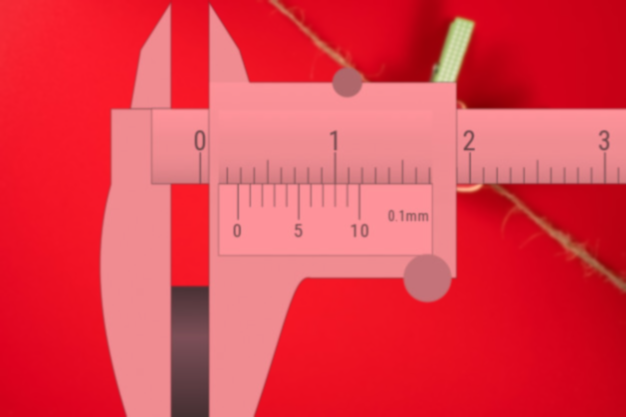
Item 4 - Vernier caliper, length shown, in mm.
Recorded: 2.8 mm
